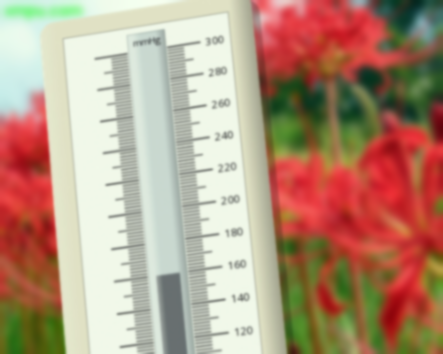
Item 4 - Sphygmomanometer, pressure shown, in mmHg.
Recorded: 160 mmHg
